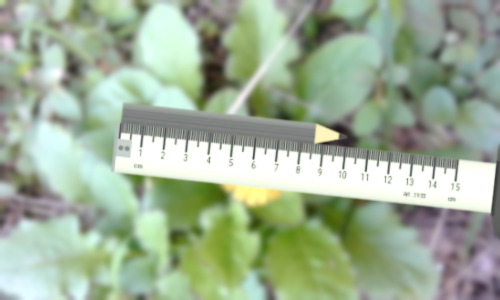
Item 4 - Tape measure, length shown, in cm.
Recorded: 10 cm
